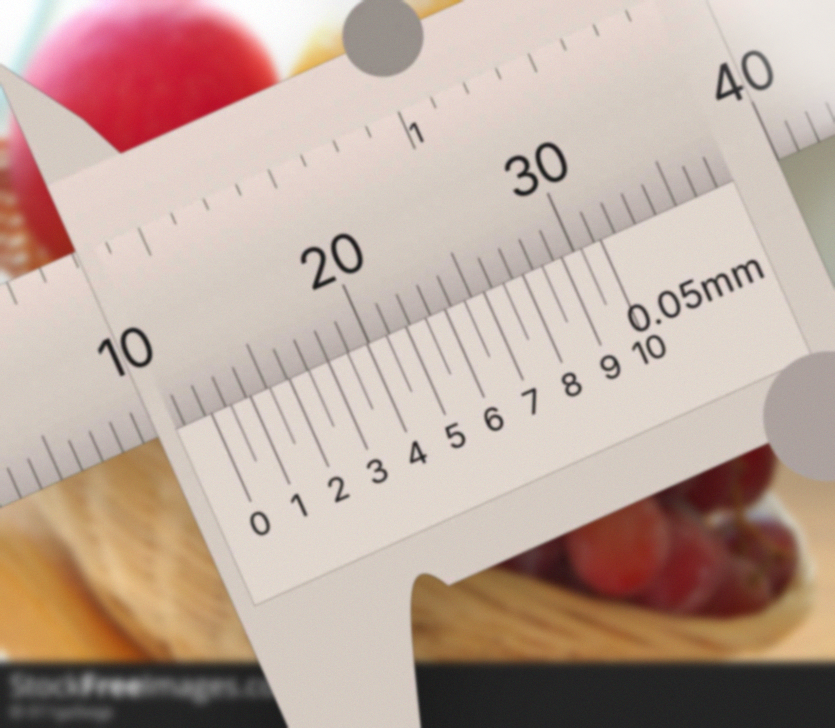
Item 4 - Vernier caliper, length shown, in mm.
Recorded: 12.3 mm
